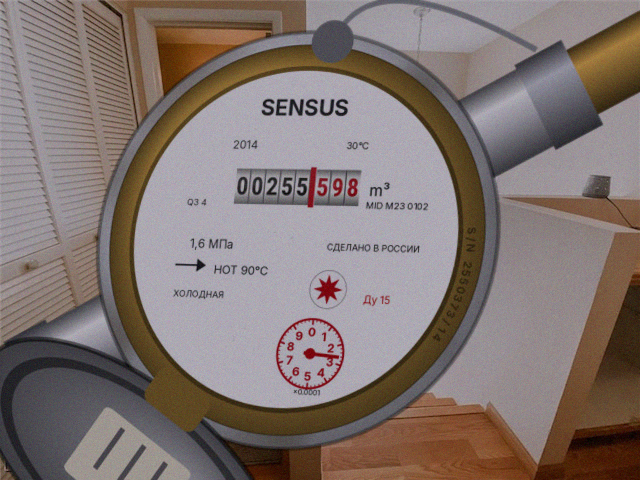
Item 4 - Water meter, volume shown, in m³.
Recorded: 255.5982 m³
